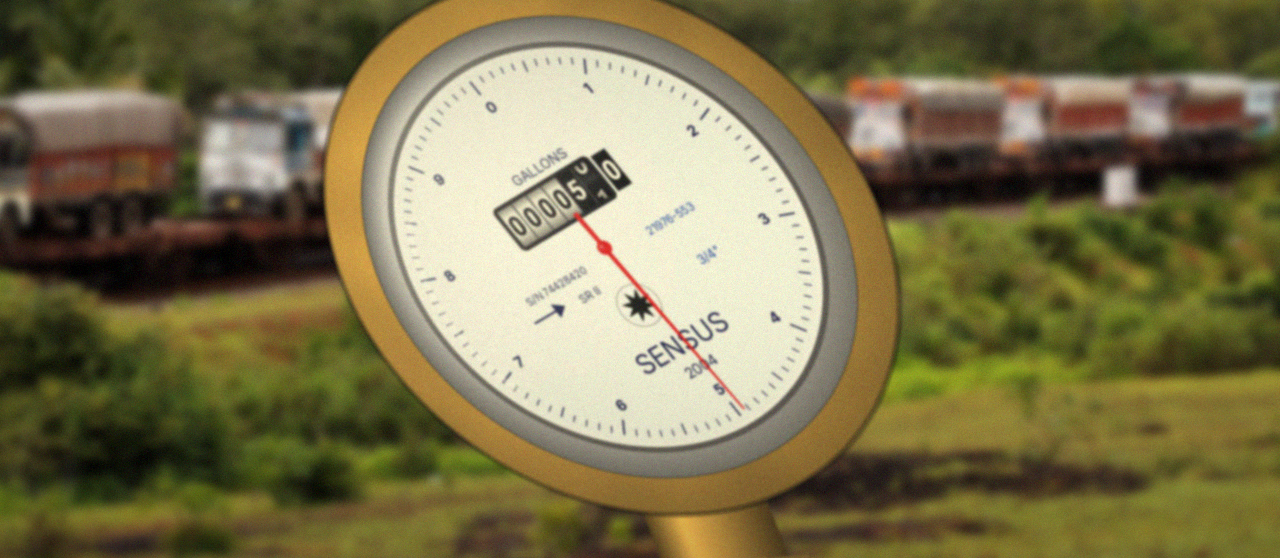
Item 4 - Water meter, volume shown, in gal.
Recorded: 504.9 gal
